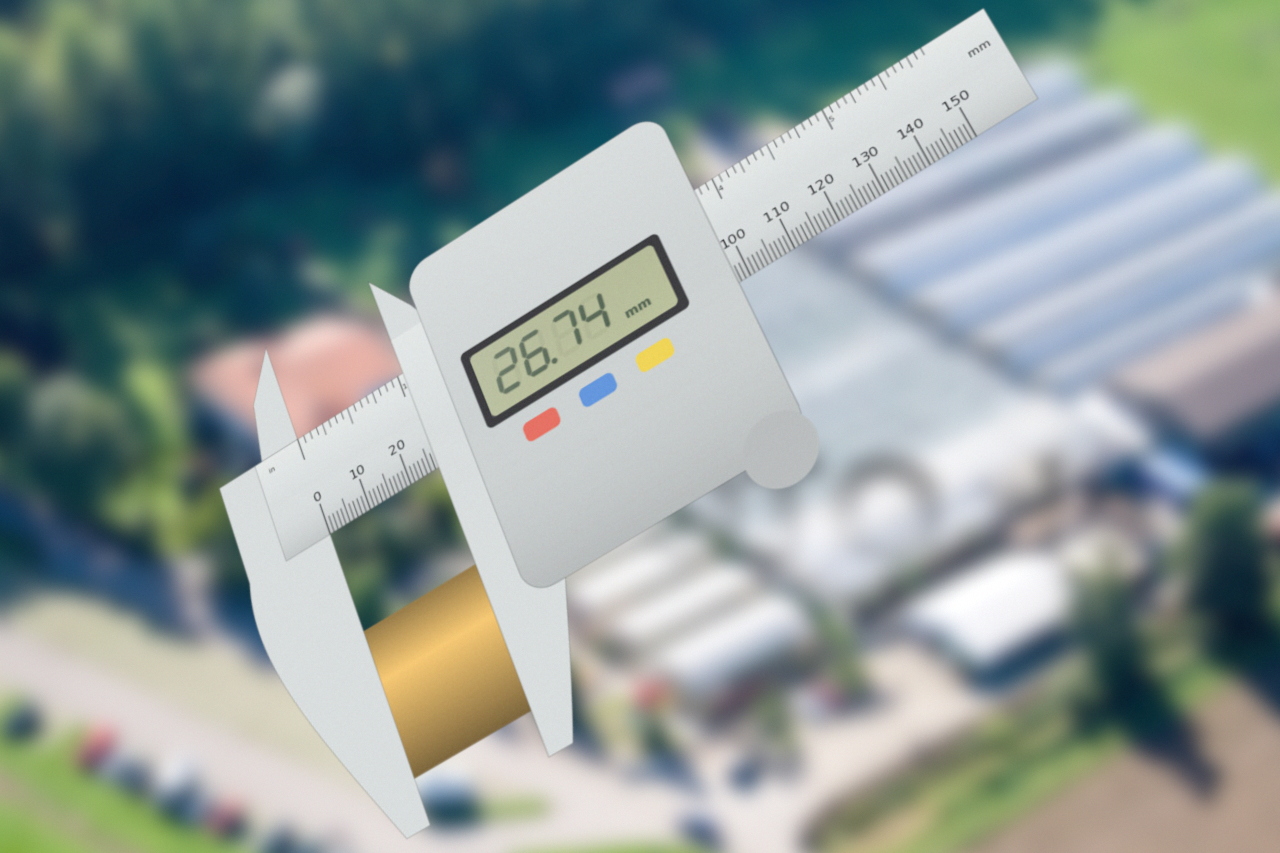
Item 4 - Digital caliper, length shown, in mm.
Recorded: 26.74 mm
